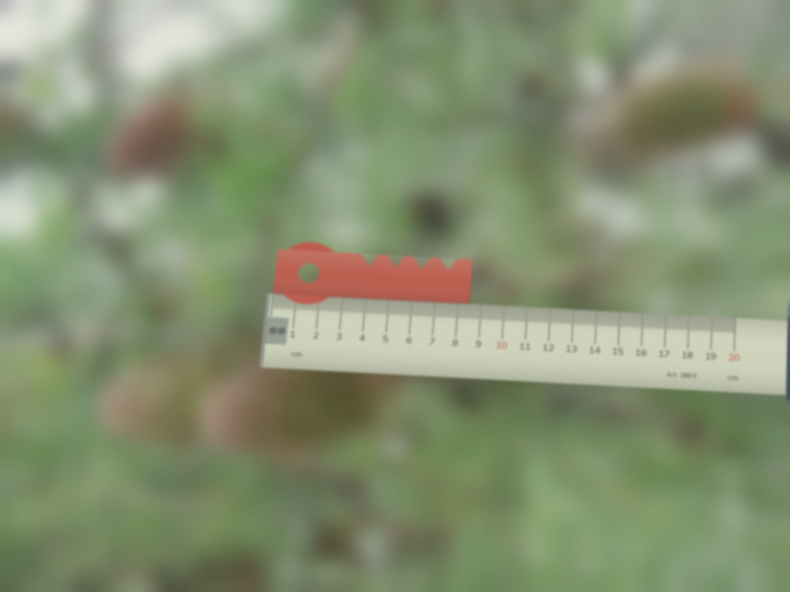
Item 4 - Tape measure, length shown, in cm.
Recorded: 8.5 cm
